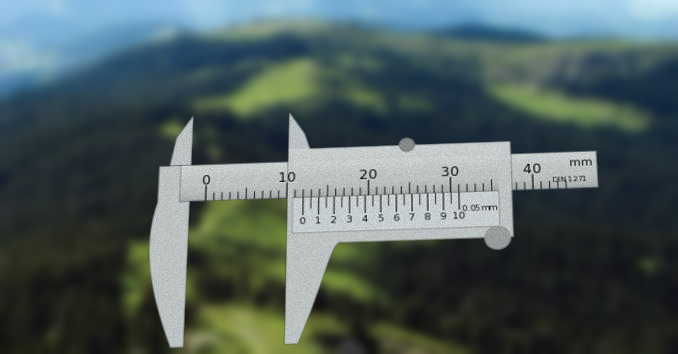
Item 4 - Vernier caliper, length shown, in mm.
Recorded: 12.0 mm
